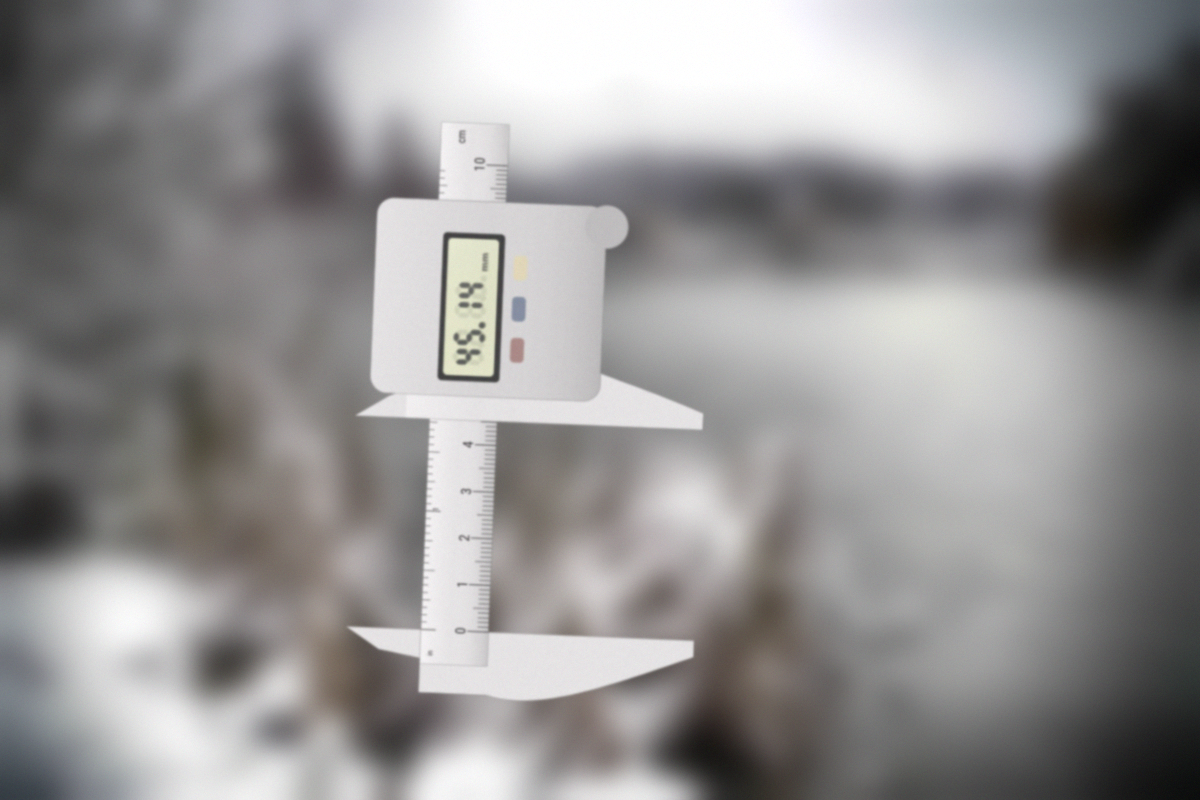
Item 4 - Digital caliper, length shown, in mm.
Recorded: 45.14 mm
